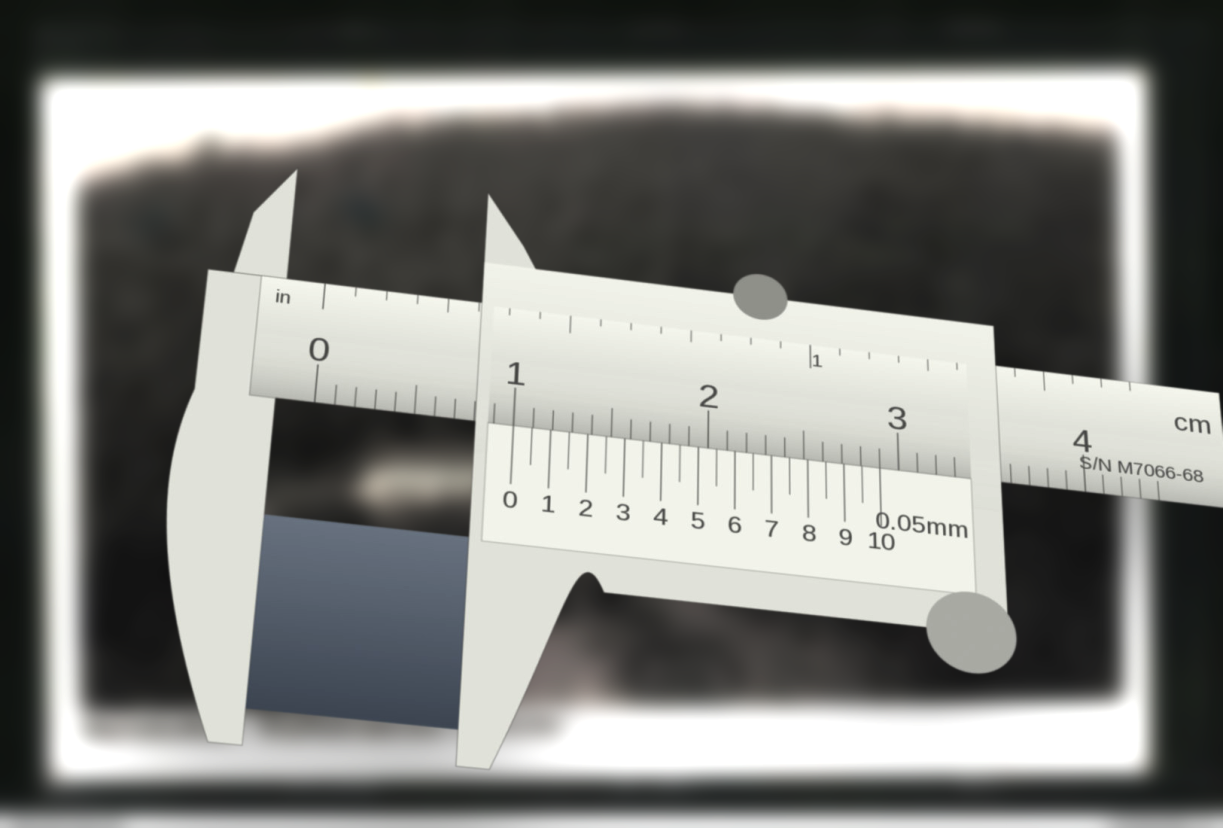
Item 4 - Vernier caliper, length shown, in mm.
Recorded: 10.0 mm
